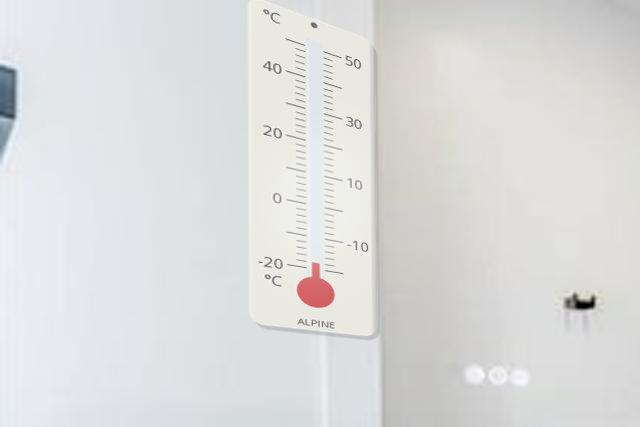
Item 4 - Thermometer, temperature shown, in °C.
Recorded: -18 °C
